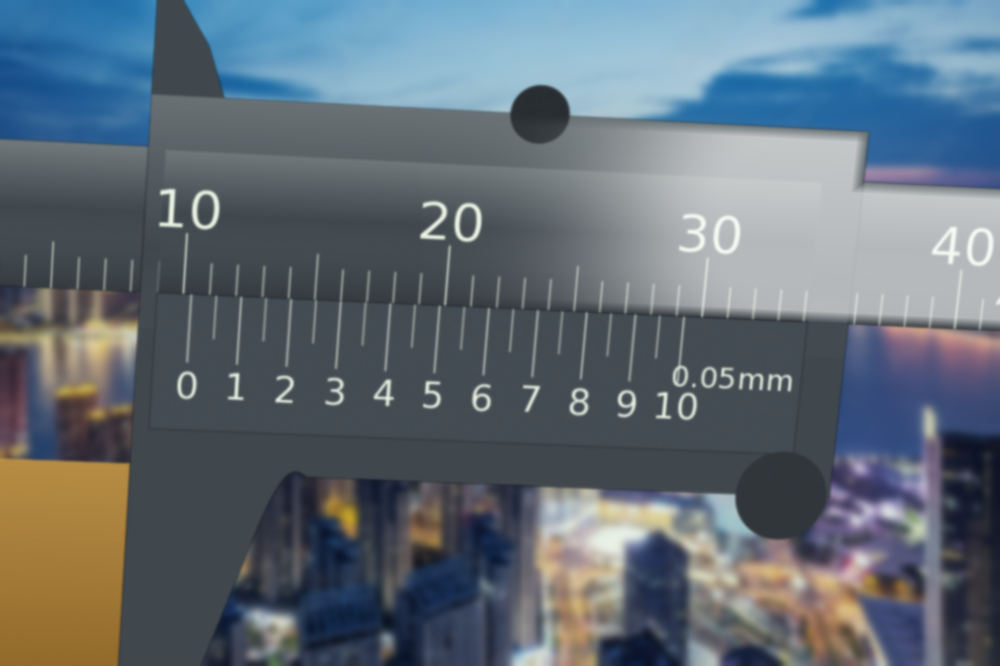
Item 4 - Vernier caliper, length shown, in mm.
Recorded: 10.3 mm
